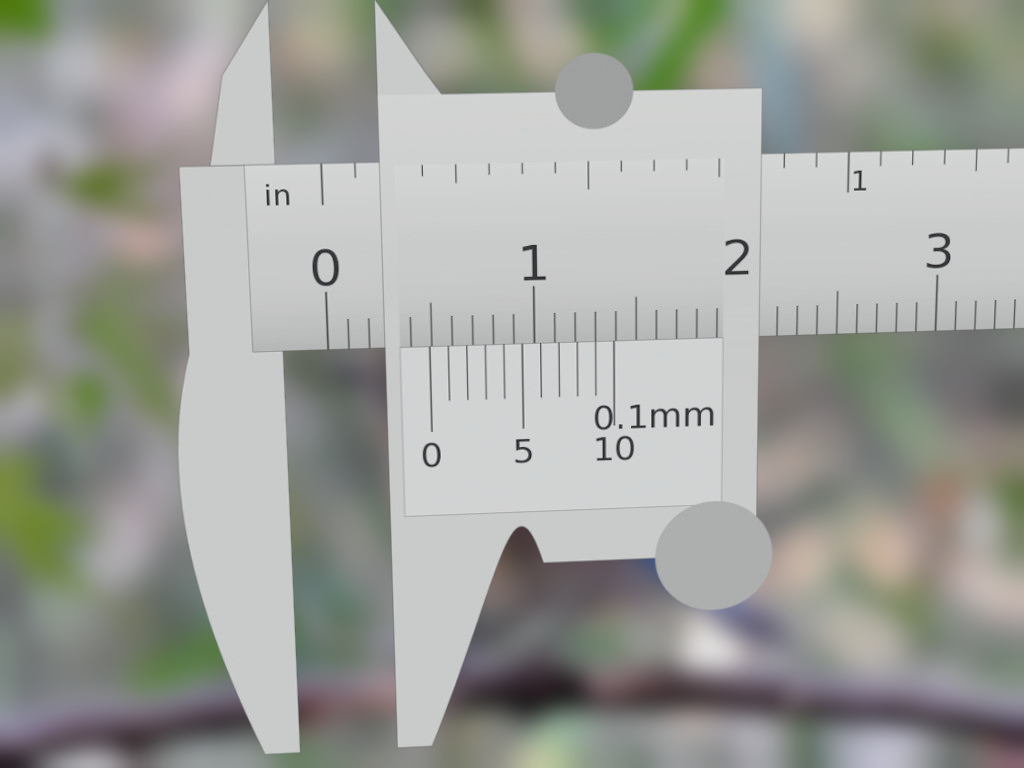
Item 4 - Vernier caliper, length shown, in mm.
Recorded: 4.9 mm
